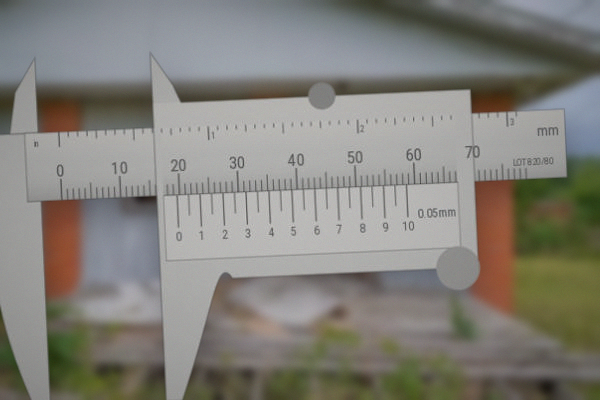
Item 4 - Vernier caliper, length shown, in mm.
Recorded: 19.6 mm
